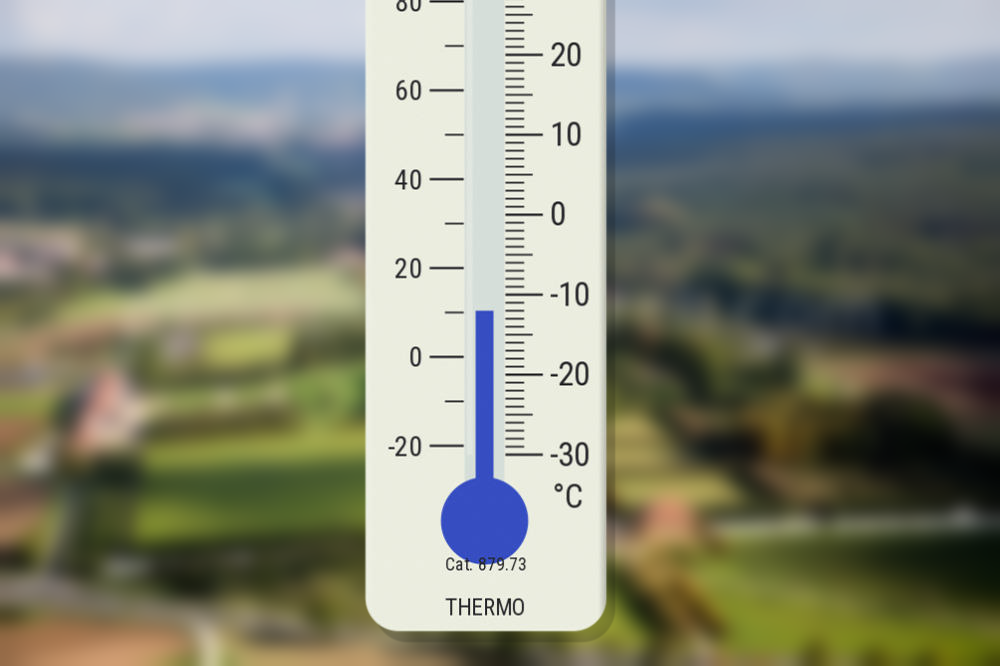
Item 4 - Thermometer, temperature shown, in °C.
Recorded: -12 °C
